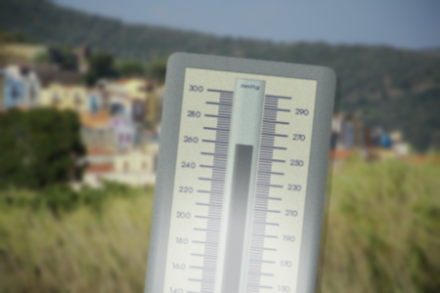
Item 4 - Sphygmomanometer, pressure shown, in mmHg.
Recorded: 260 mmHg
